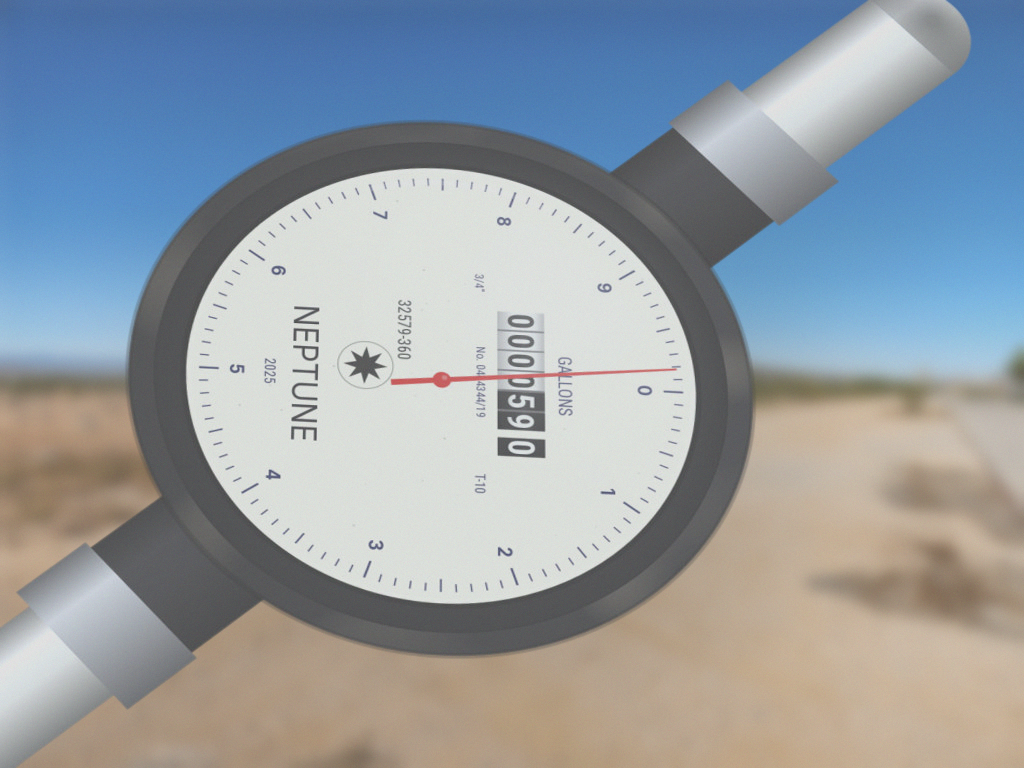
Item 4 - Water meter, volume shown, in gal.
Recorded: 589.8 gal
